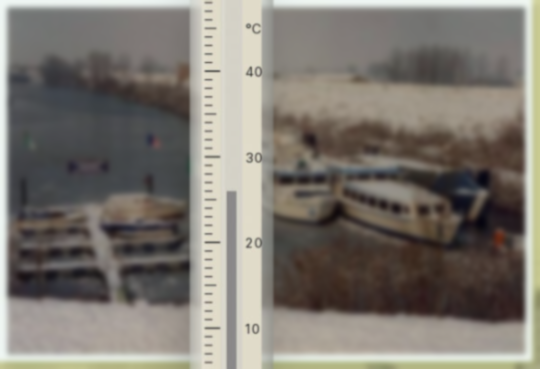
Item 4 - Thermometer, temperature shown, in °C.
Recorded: 26 °C
